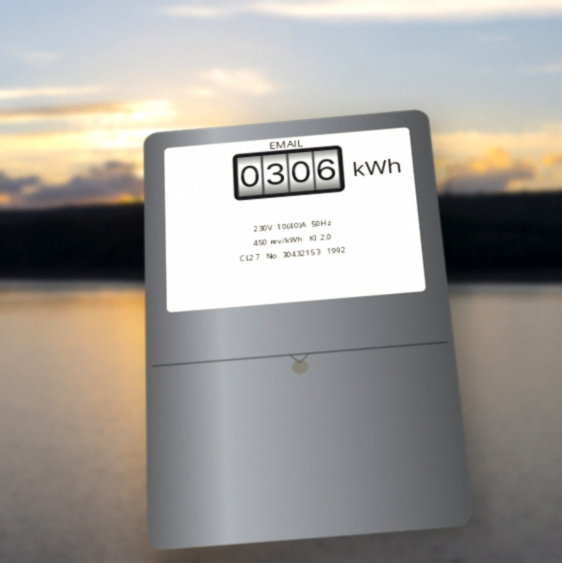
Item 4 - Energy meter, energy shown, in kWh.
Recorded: 306 kWh
